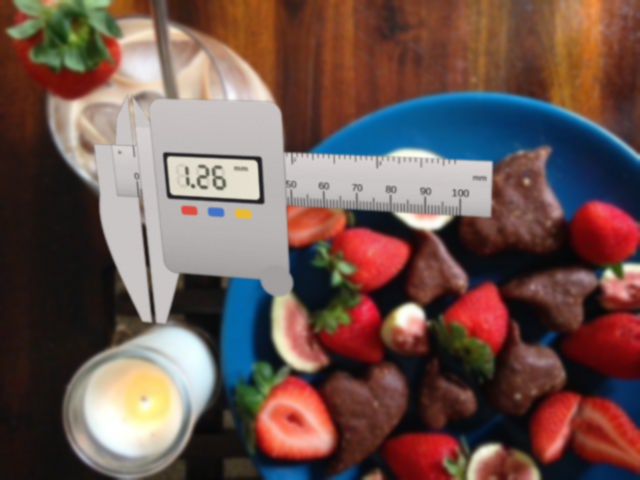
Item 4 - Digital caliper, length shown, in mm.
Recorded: 1.26 mm
